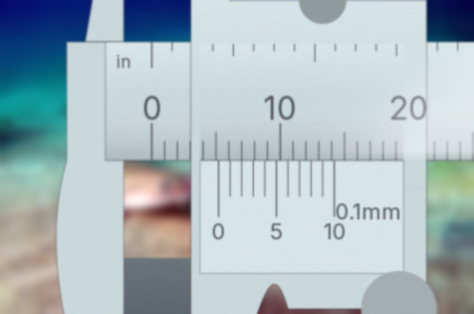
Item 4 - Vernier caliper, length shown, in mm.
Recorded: 5.2 mm
